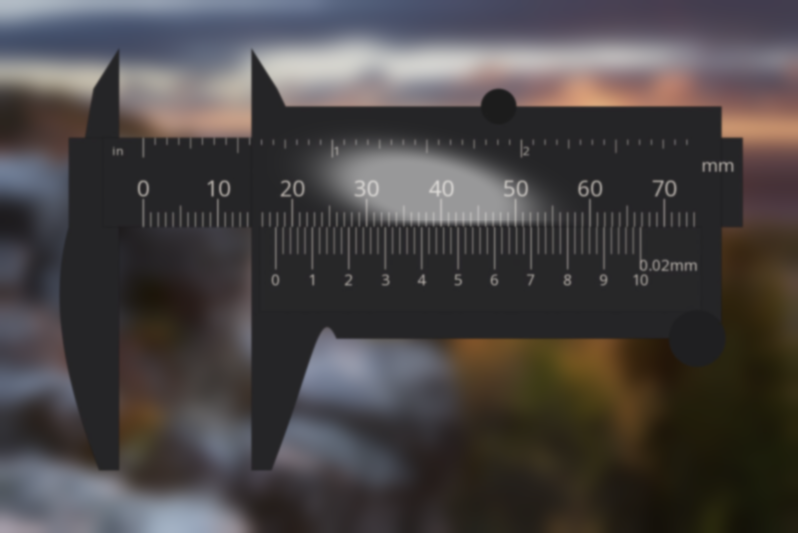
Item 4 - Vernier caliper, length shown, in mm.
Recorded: 17.8 mm
